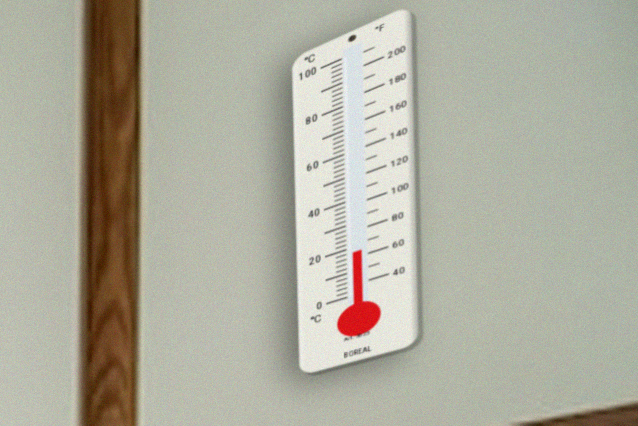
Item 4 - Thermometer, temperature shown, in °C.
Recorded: 18 °C
